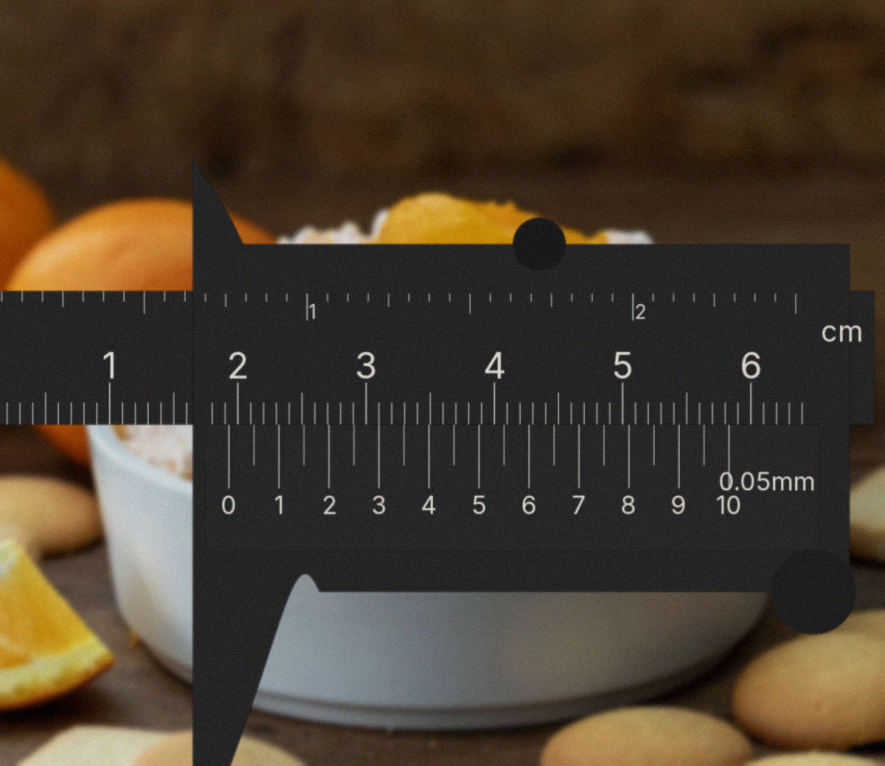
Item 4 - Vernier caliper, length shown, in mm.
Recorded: 19.3 mm
